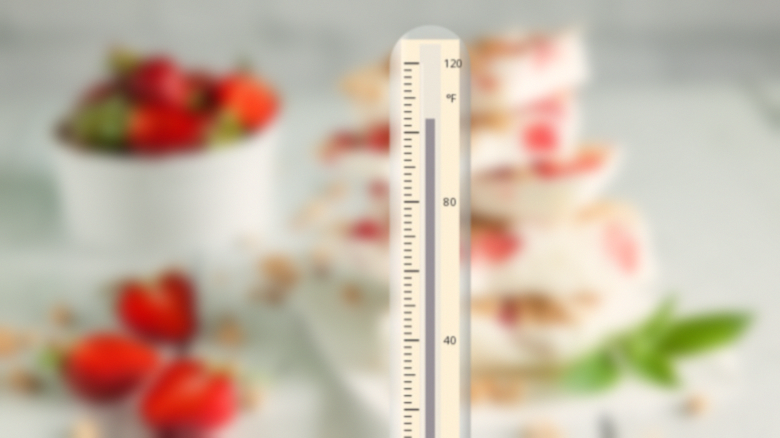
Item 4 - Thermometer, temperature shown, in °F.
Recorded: 104 °F
